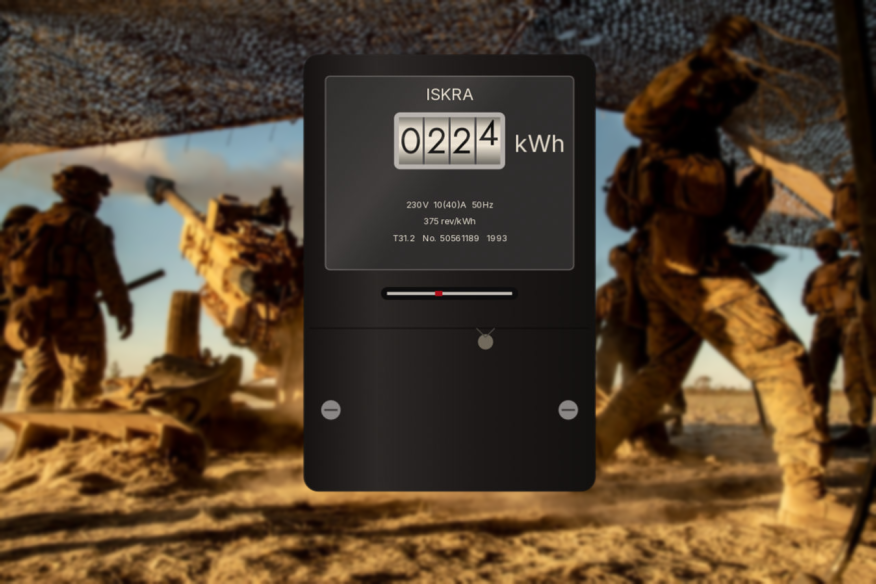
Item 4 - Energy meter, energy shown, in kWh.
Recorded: 224 kWh
